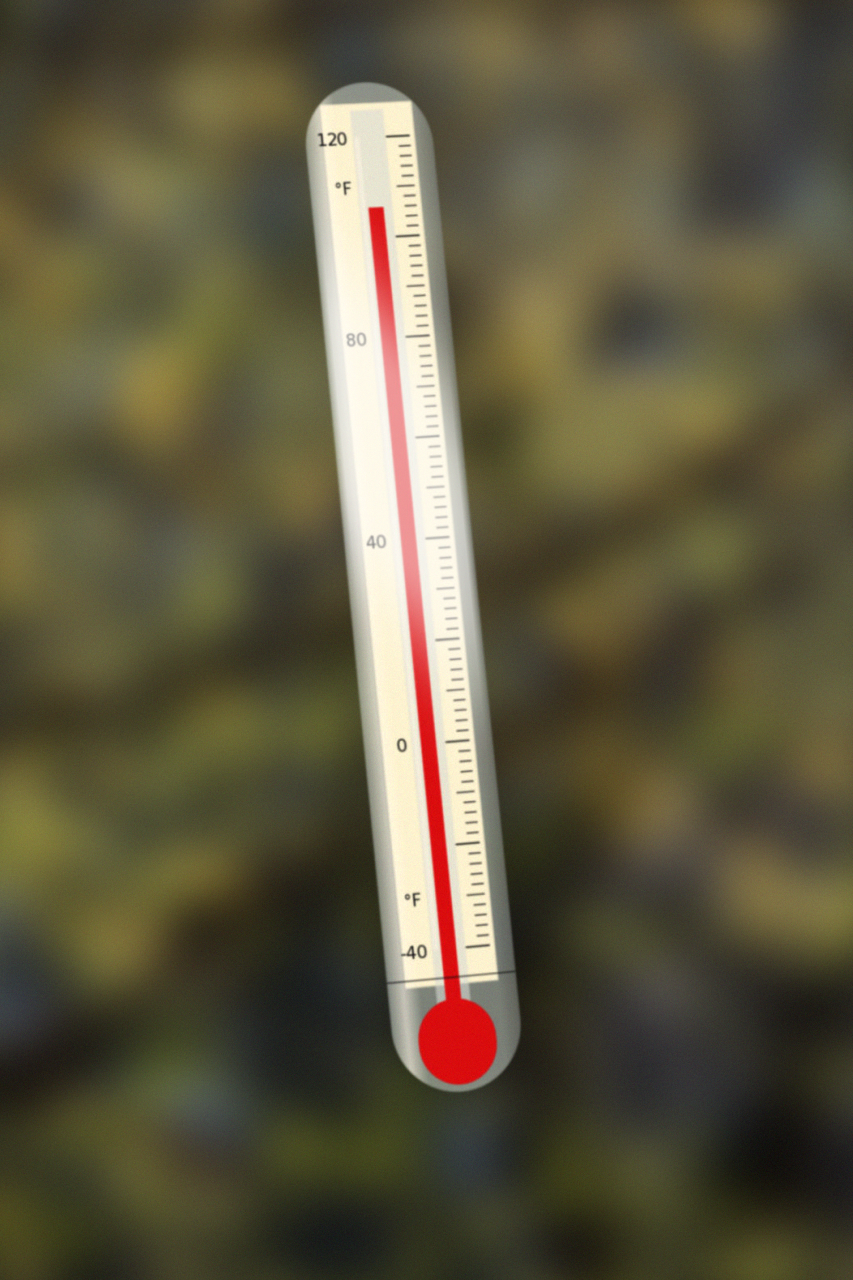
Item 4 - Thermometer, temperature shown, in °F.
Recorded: 106 °F
